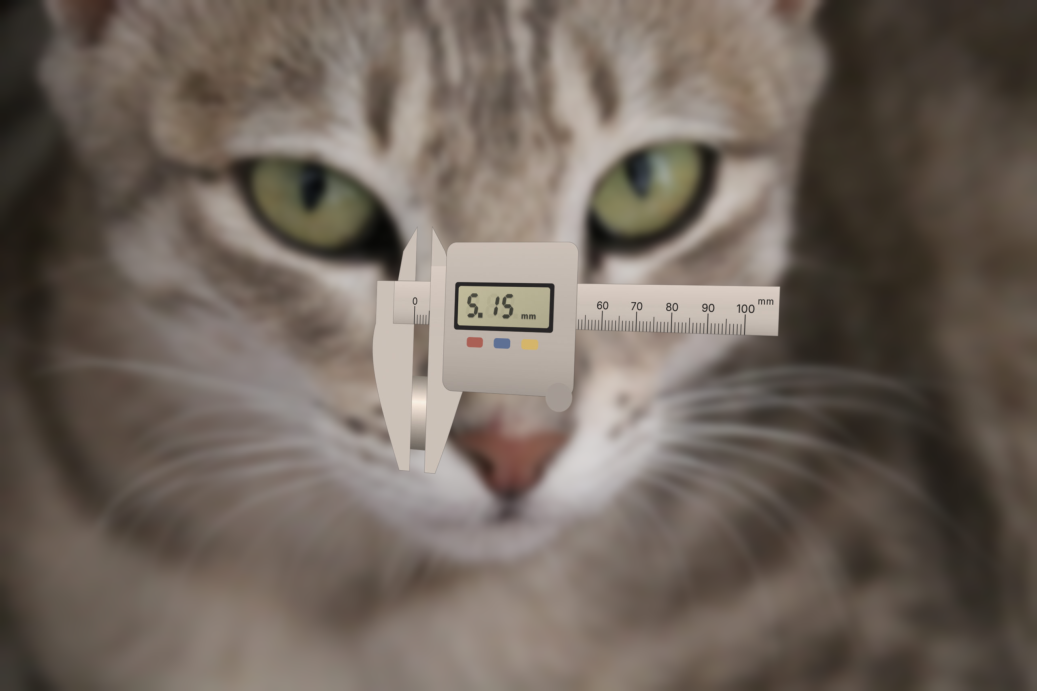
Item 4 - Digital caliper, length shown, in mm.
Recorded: 5.15 mm
